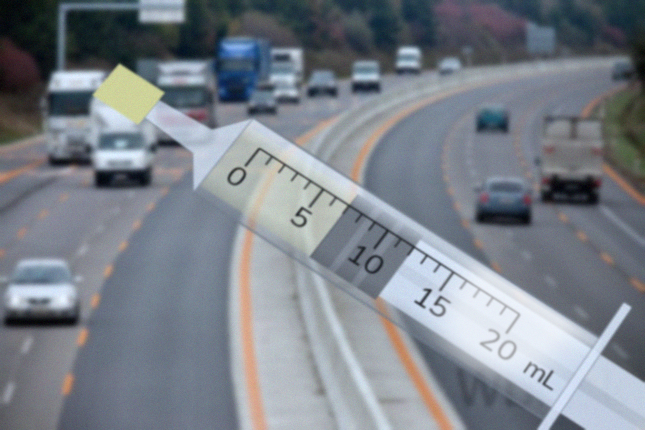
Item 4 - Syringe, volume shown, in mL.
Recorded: 7 mL
